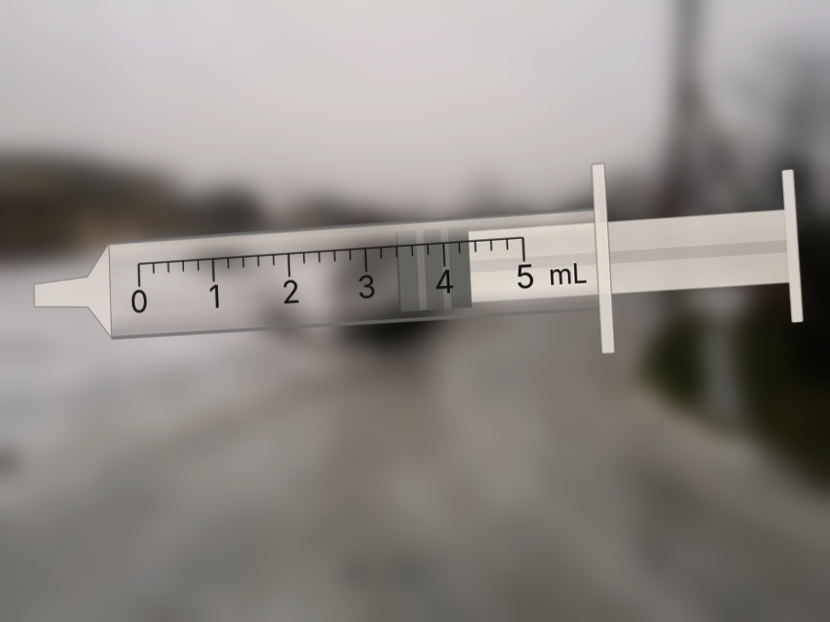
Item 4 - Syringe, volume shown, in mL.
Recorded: 3.4 mL
